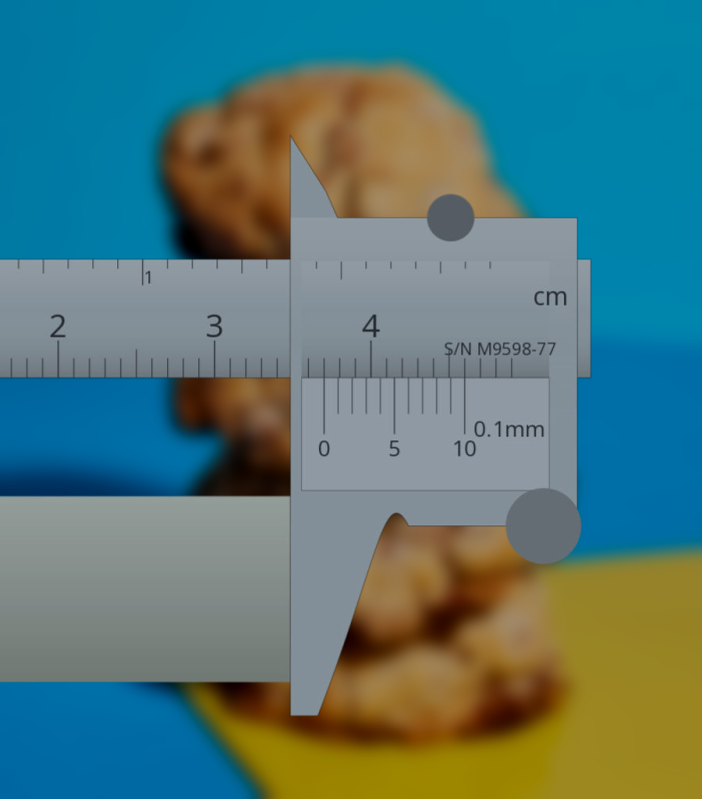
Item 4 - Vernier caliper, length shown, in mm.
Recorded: 37.0 mm
